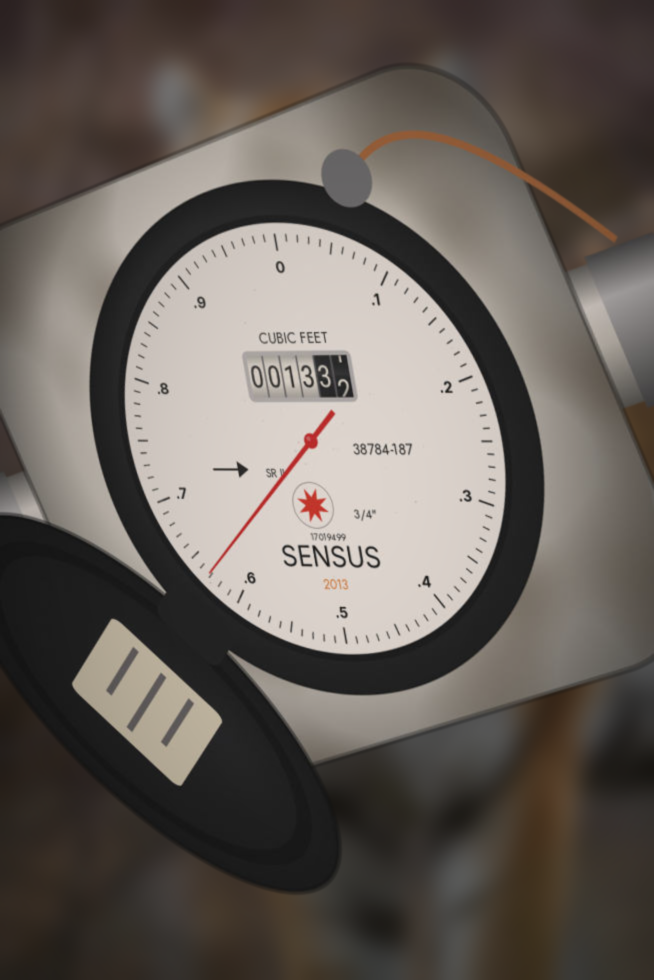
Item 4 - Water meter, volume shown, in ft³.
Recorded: 1331.63 ft³
